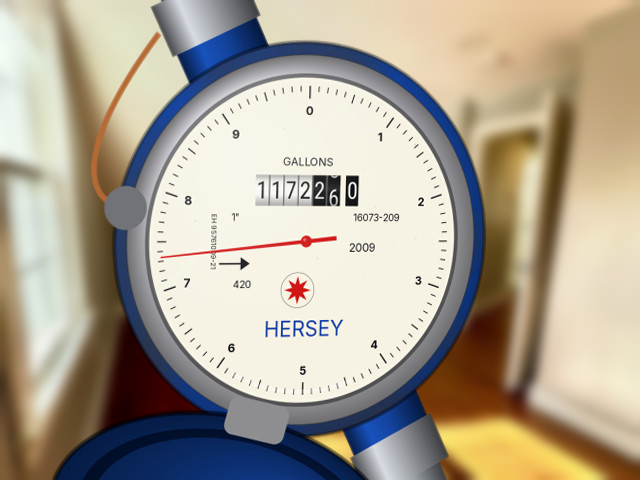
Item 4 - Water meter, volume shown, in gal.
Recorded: 1172257.3 gal
